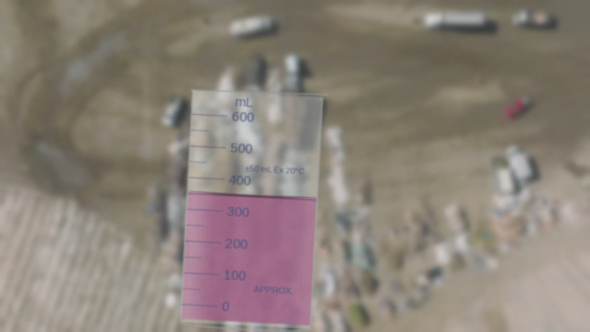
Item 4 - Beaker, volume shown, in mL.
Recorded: 350 mL
